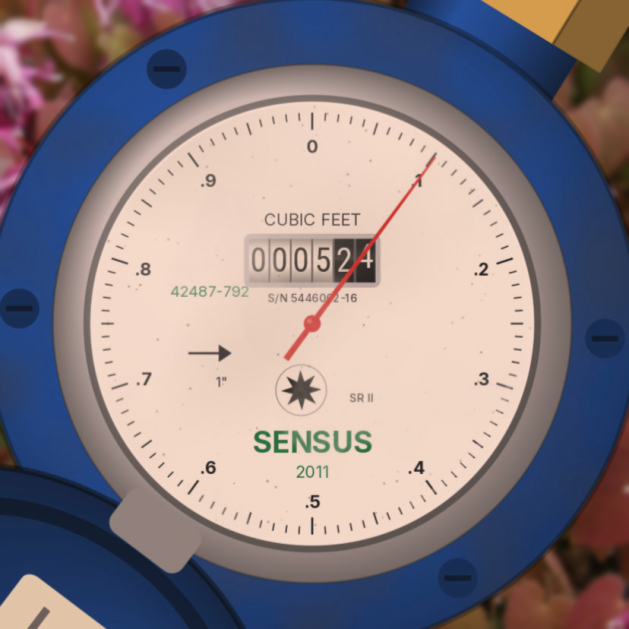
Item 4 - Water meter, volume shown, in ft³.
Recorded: 524.10 ft³
